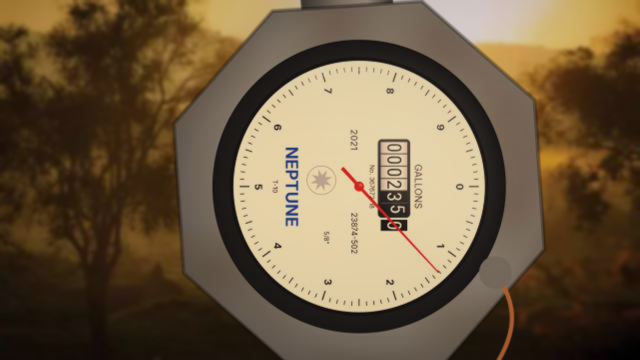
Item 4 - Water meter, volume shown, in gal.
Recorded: 2351.3 gal
